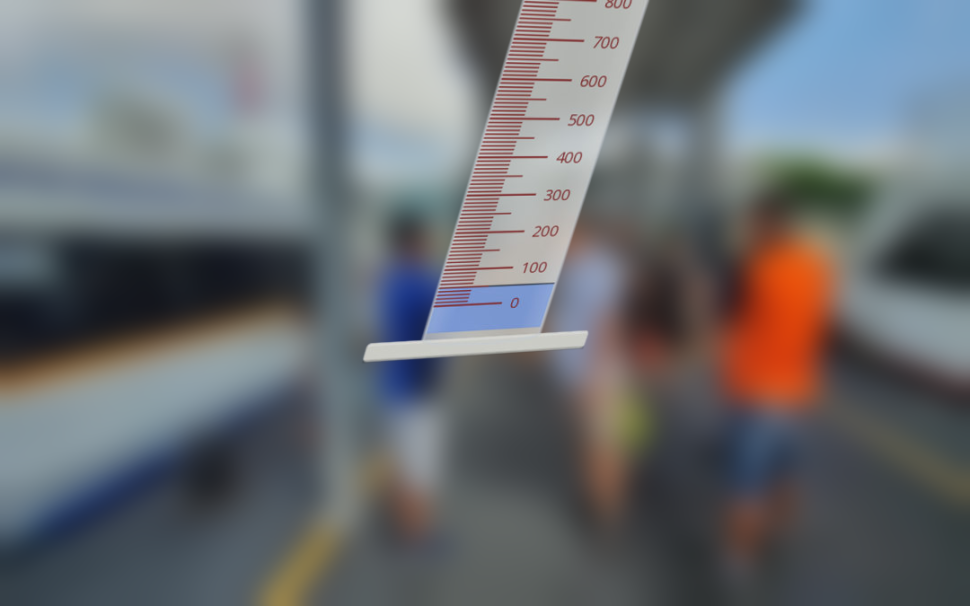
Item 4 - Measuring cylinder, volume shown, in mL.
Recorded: 50 mL
